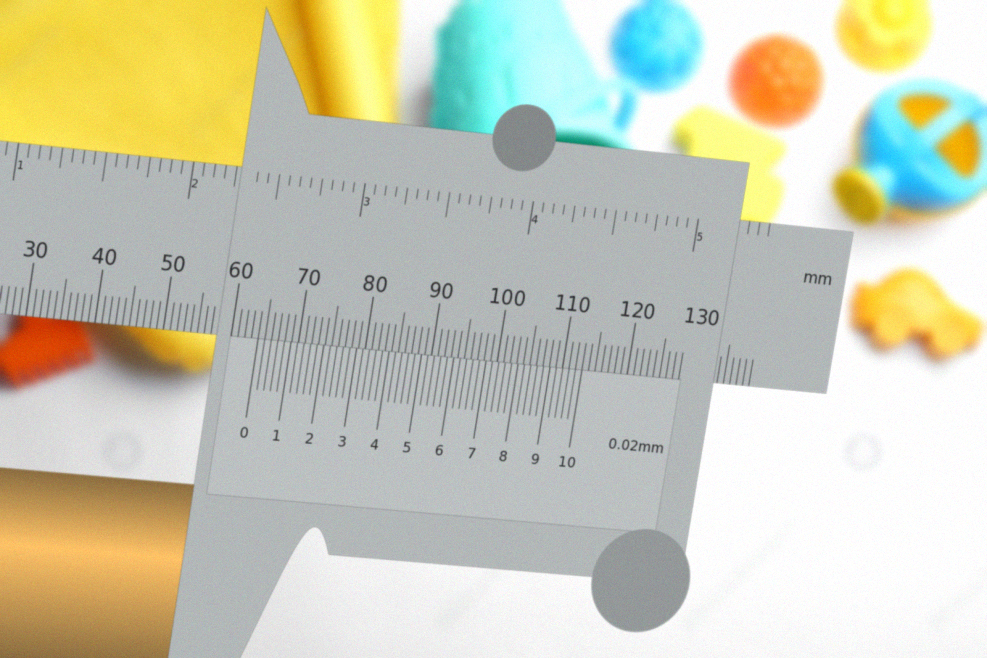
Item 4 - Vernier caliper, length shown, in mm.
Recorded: 64.0 mm
